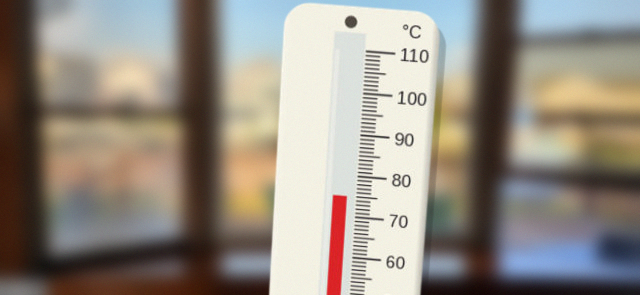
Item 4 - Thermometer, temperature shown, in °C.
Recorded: 75 °C
